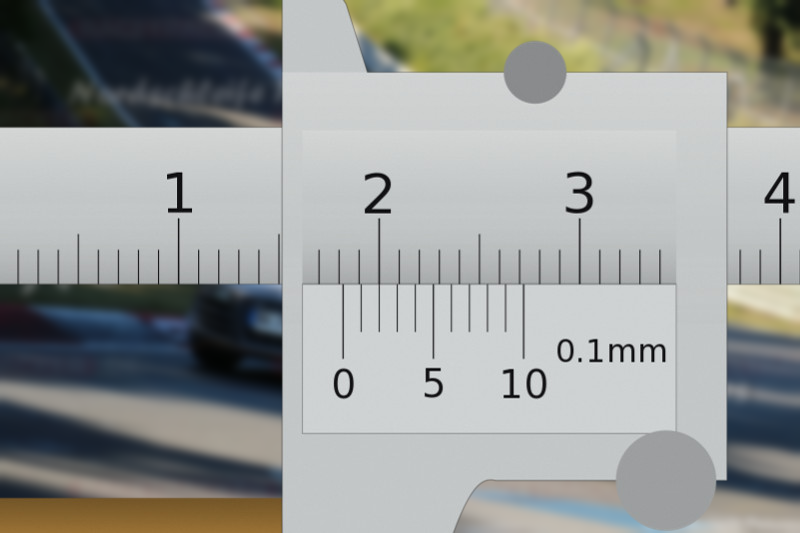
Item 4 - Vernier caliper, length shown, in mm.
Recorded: 18.2 mm
